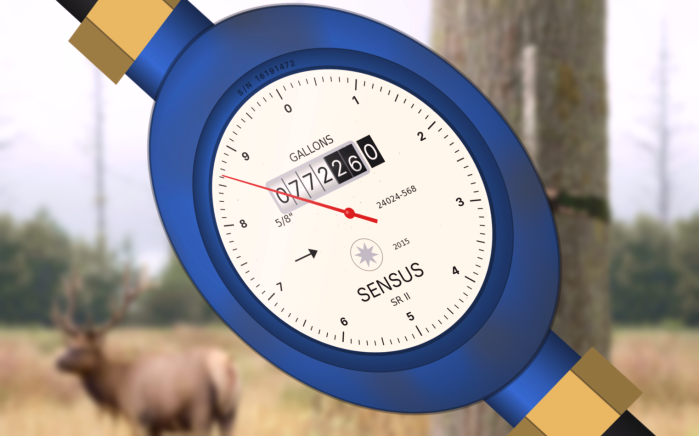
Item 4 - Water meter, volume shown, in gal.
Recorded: 772258.6 gal
